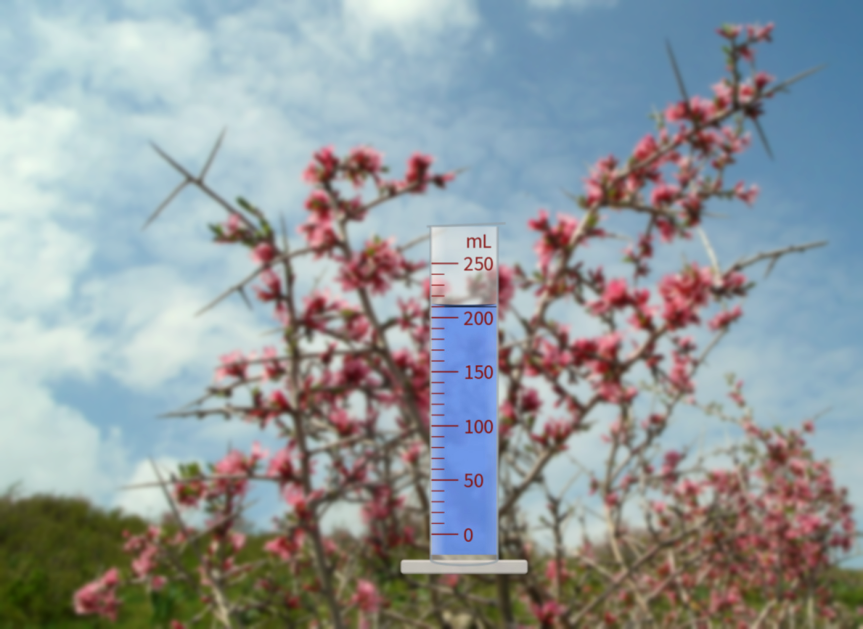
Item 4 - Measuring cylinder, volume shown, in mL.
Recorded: 210 mL
